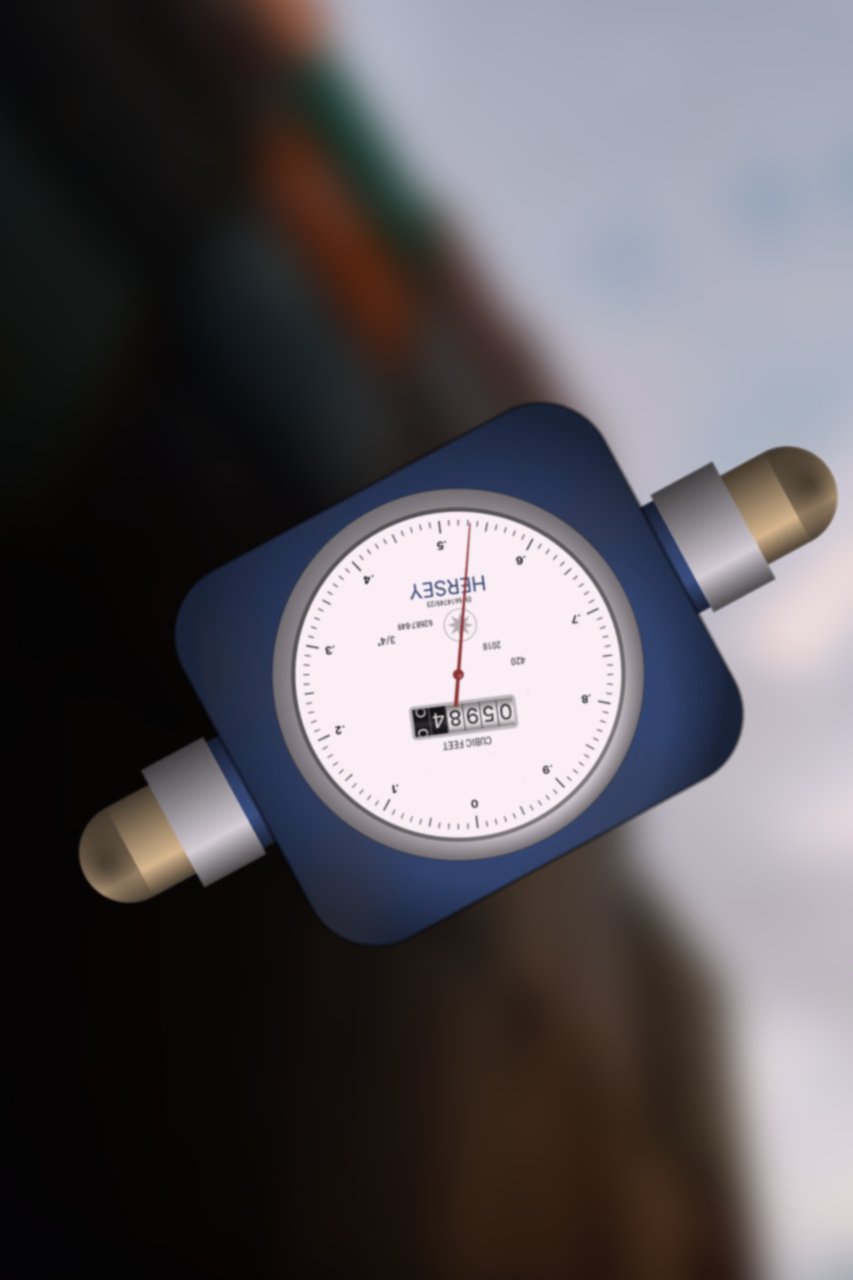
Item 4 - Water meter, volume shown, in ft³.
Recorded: 59848.53 ft³
